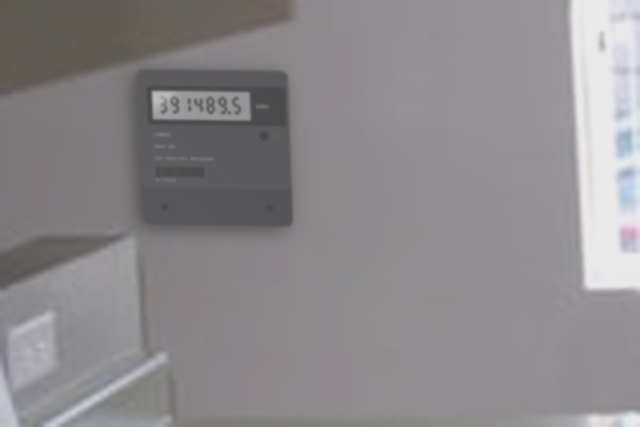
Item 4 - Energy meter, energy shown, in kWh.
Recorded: 391489.5 kWh
